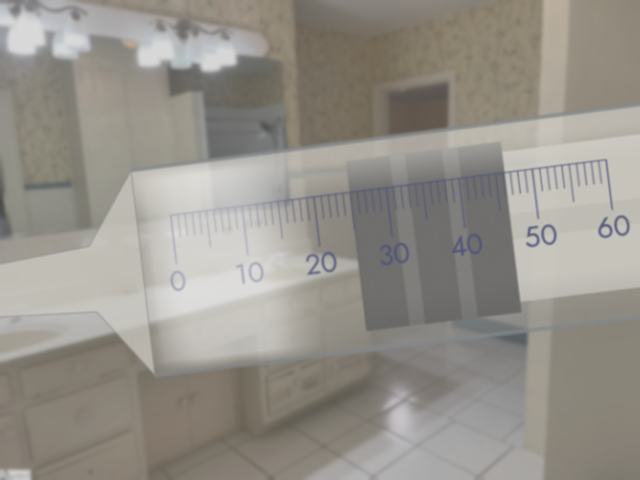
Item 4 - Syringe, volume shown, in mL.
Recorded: 25 mL
